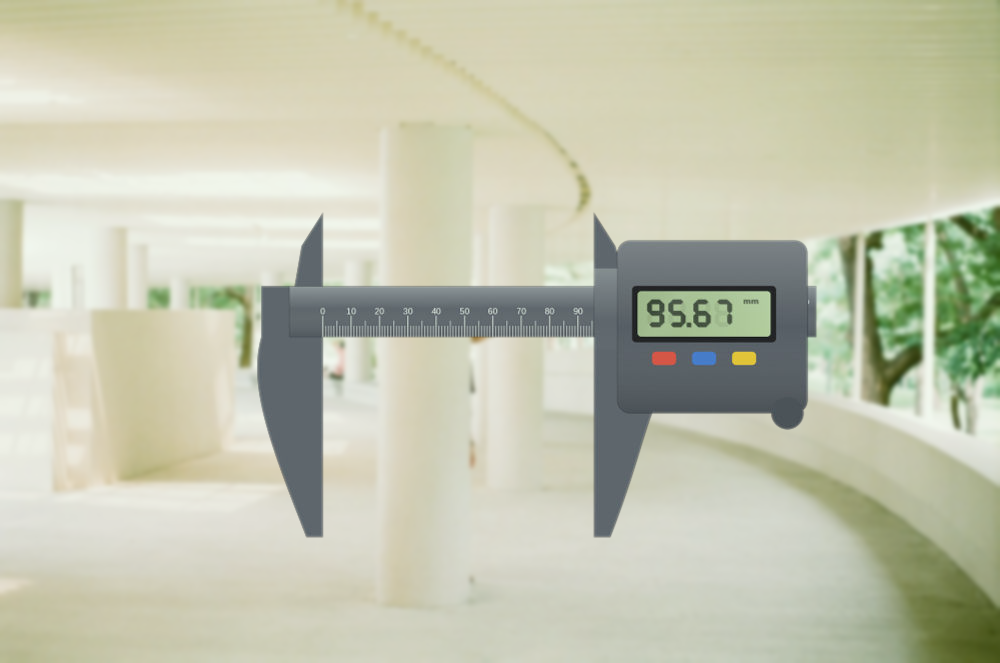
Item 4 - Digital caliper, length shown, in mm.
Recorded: 95.67 mm
